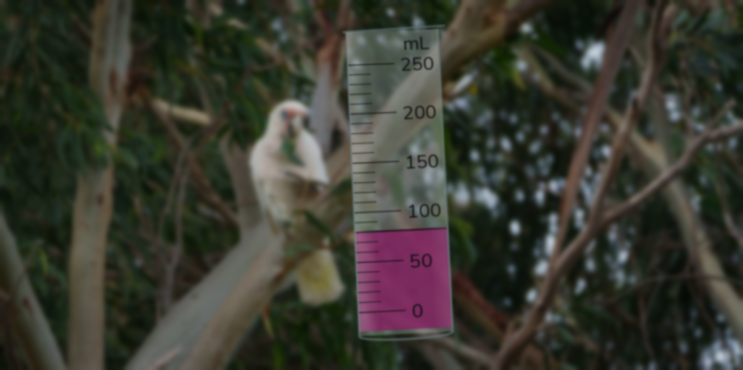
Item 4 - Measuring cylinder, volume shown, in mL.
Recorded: 80 mL
